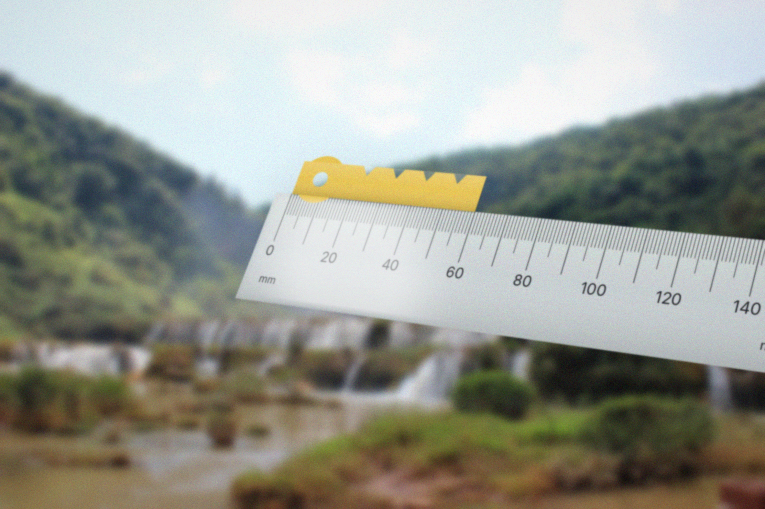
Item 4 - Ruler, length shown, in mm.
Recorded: 60 mm
